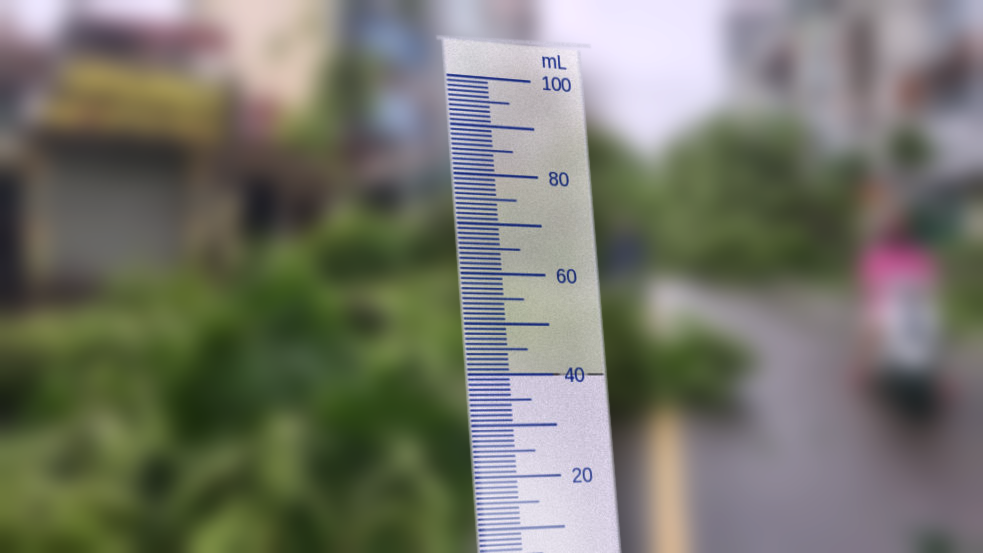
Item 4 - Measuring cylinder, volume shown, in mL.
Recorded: 40 mL
